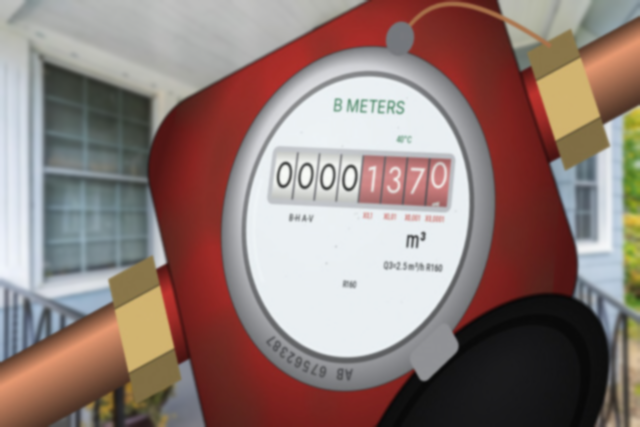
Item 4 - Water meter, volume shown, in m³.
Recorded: 0.1370 m³
